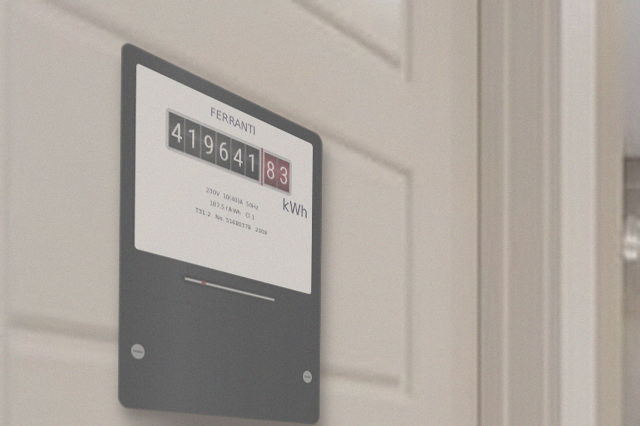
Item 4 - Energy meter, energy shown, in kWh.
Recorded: 419641.83 kWh
